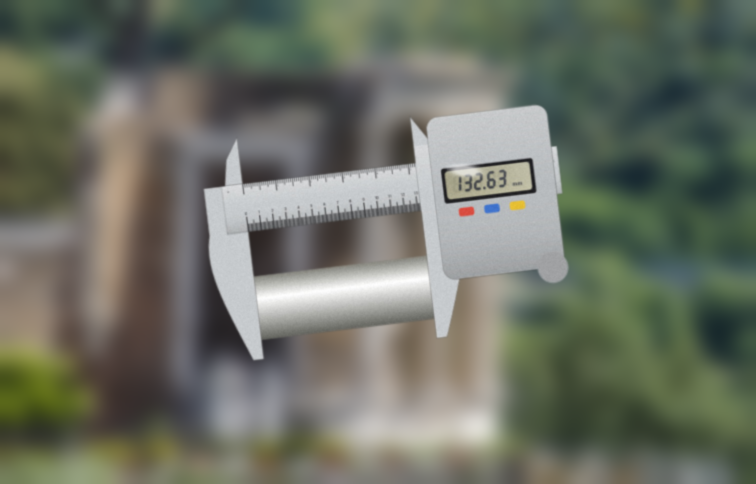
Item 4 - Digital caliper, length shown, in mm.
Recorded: 132.63 mm
